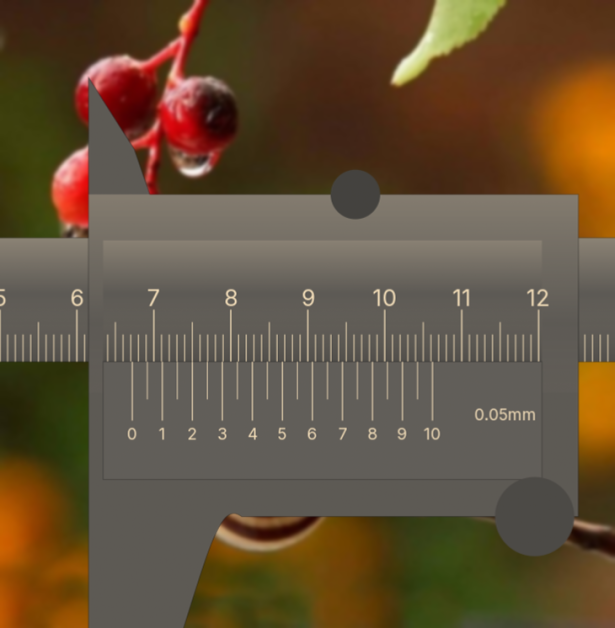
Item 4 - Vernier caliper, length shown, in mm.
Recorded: 67.2 mm
